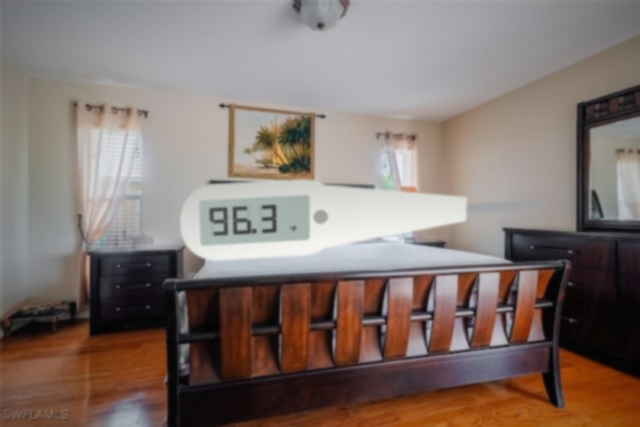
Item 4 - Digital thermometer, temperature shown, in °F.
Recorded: 96.3 °F
